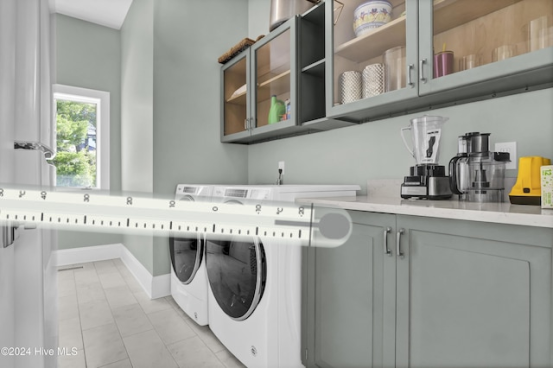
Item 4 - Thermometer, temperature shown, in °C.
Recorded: -14 °C
